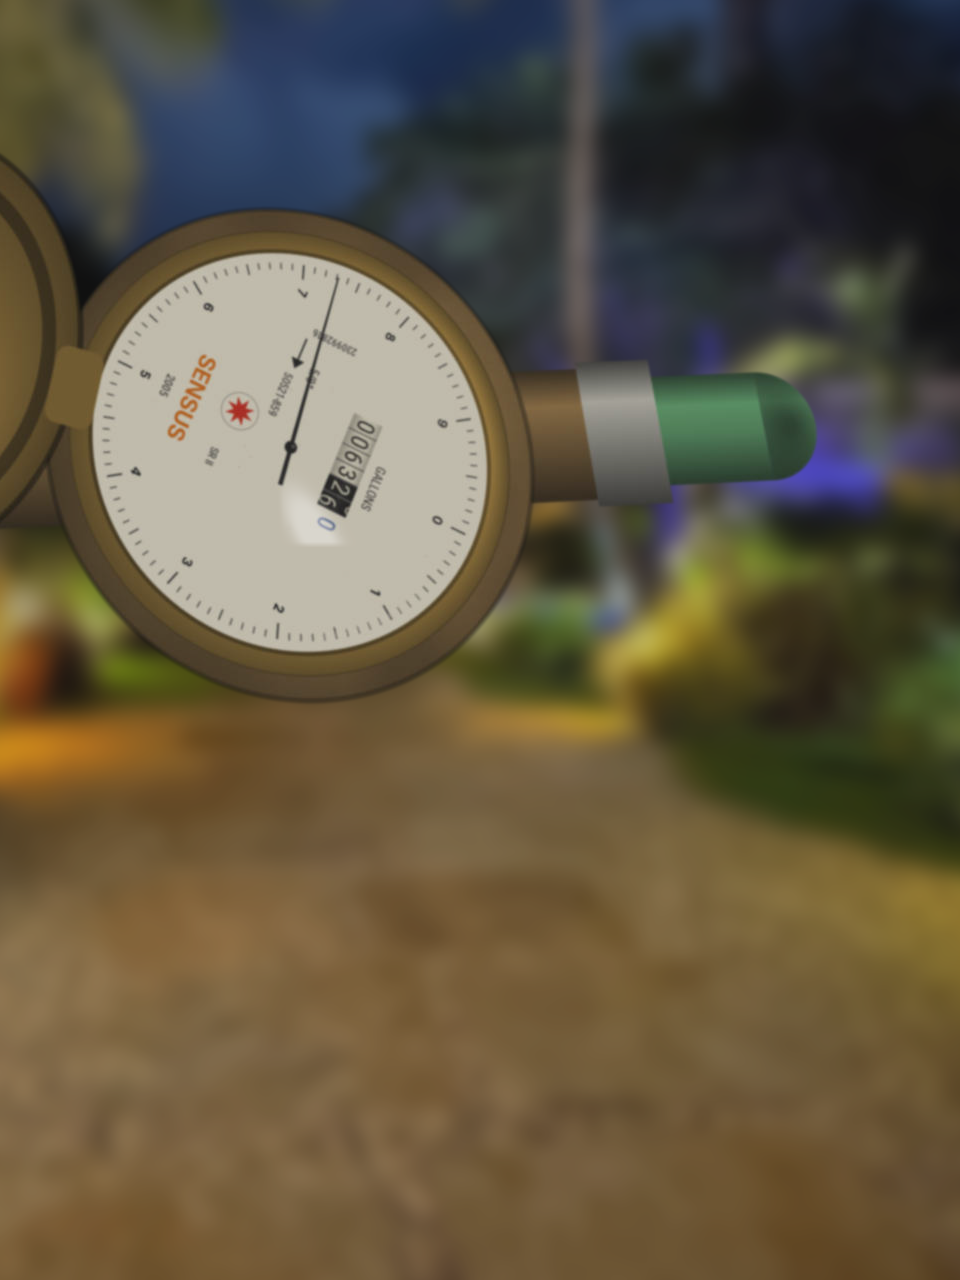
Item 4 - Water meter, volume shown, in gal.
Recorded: 63257.3 gal
